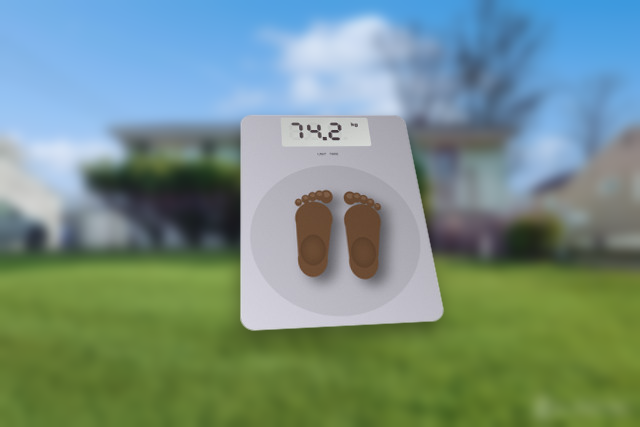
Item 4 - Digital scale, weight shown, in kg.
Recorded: 74.2 kg
